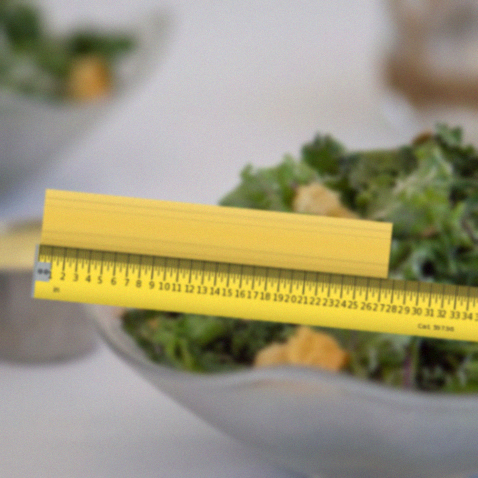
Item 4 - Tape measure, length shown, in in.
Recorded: 27.5 in
